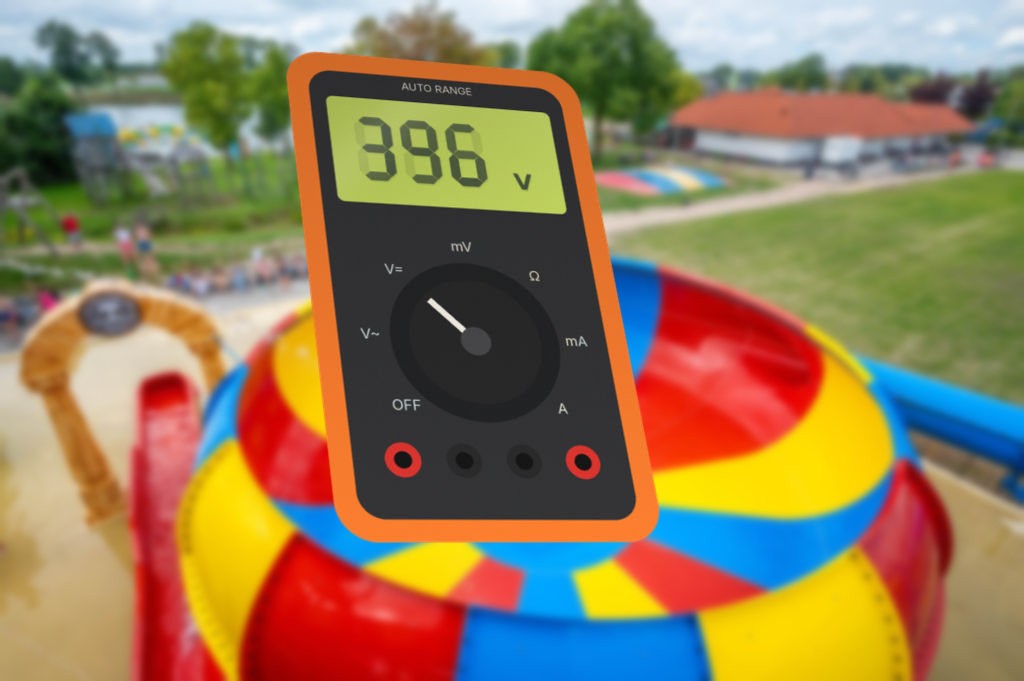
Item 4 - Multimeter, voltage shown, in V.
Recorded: 396 V
